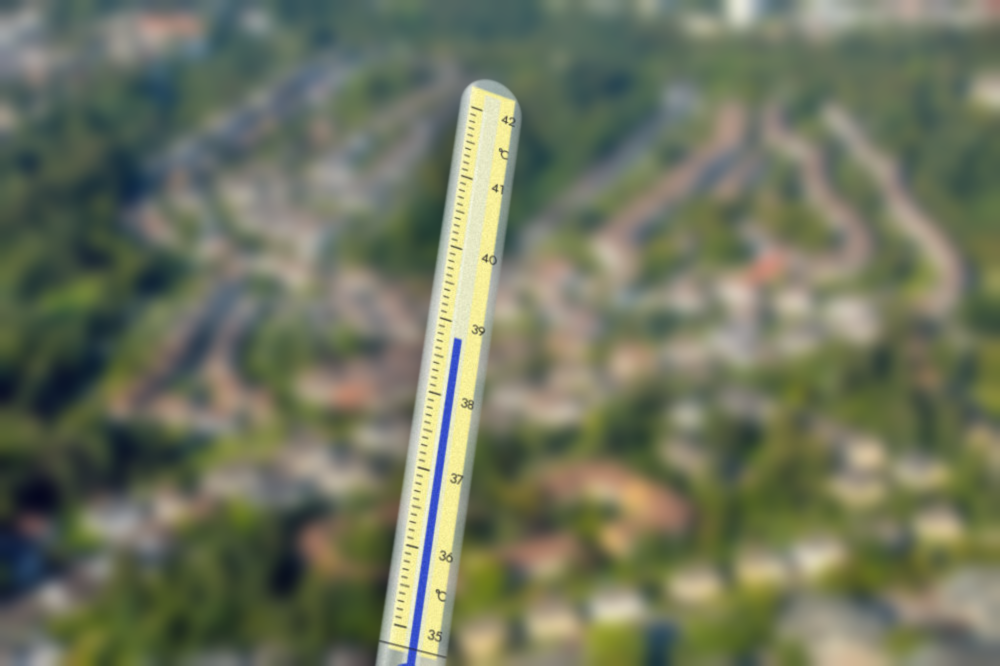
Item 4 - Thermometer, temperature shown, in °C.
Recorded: 38.8 °C
